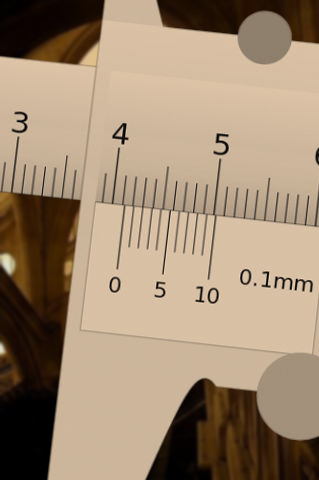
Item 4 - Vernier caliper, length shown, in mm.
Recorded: 41.2 mm
